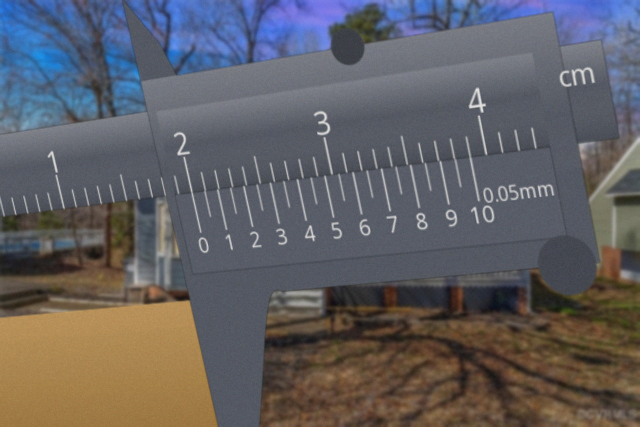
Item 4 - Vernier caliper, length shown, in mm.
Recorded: 20.0 mm
